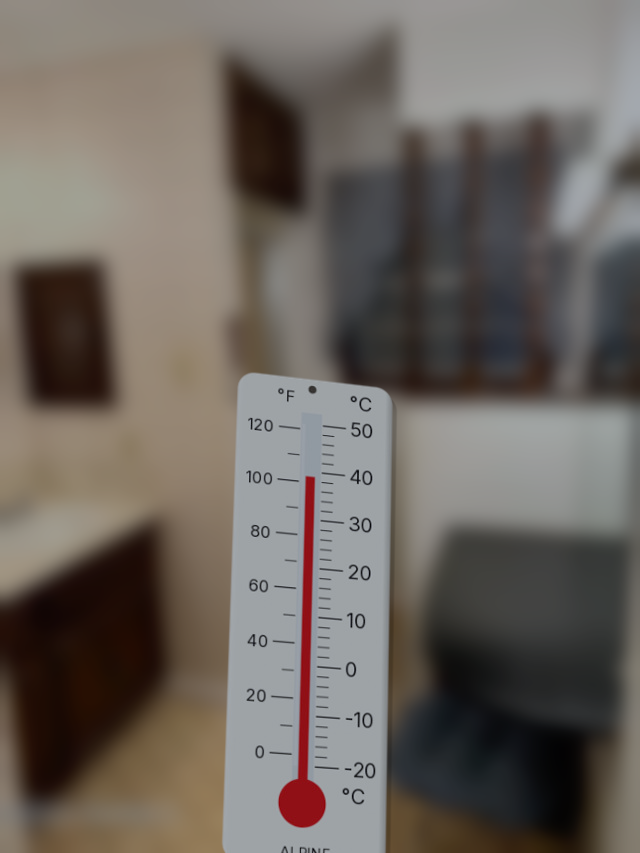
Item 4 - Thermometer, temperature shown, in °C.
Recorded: 39 °C
